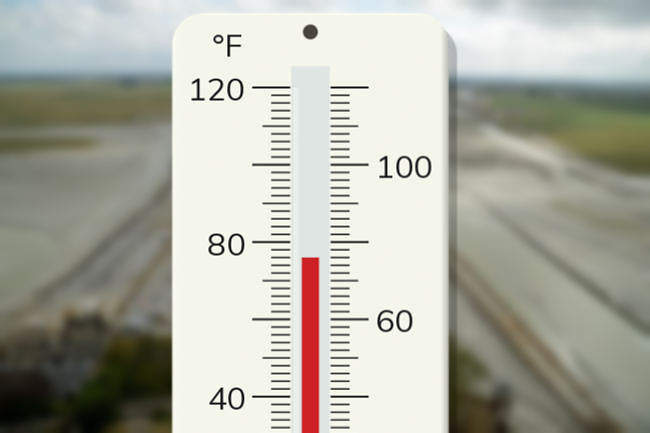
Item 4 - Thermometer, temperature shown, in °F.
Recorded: 76 °F
